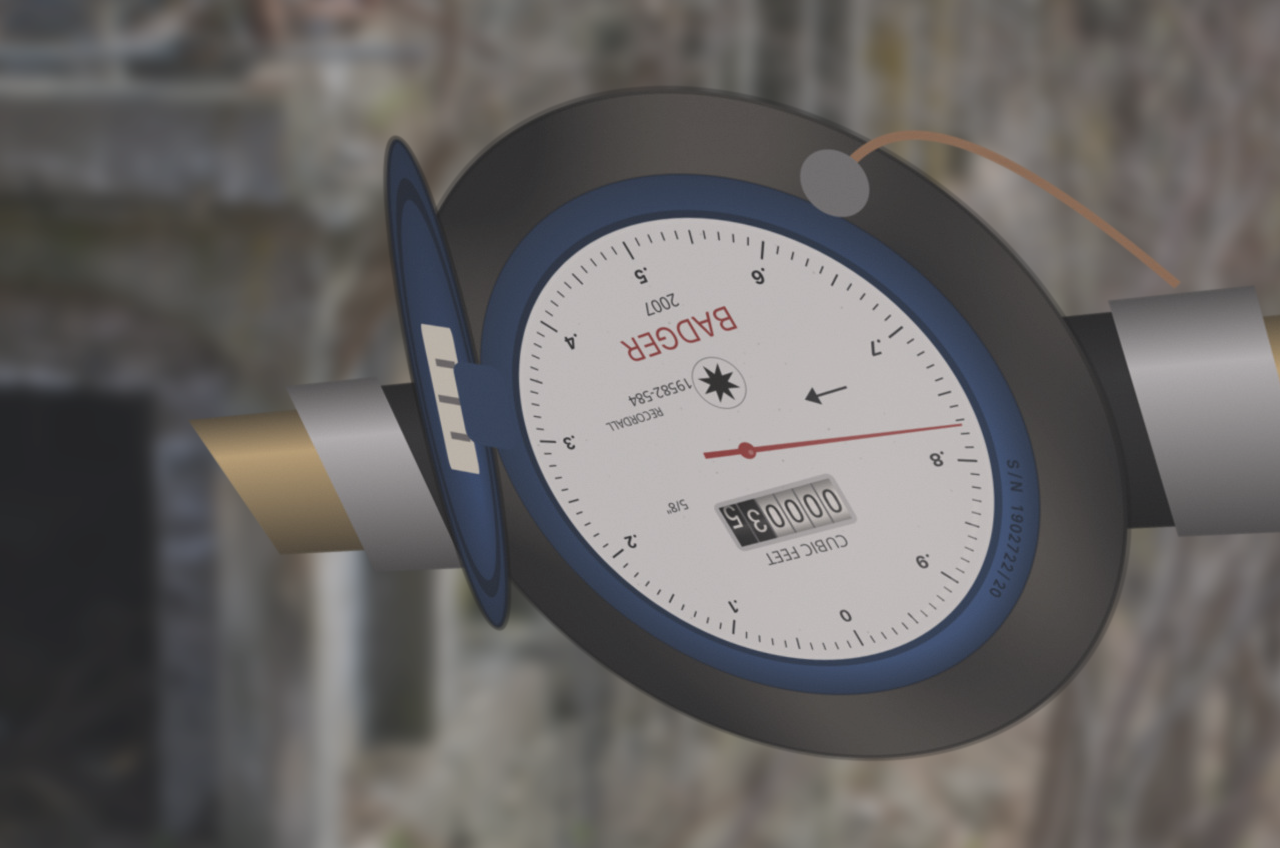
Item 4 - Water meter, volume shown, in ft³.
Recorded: 34.77 ft³
